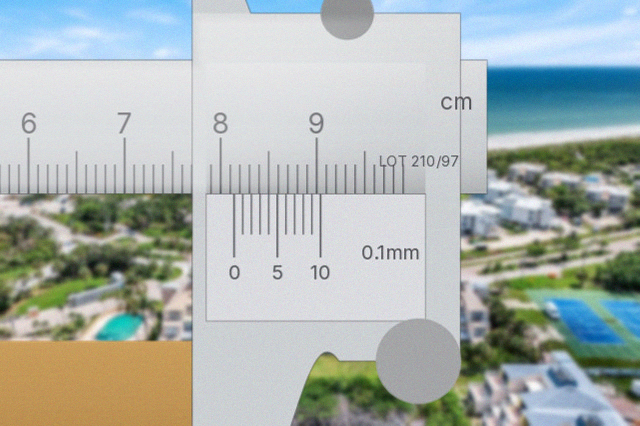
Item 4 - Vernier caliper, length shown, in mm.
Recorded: 81.4 mm
